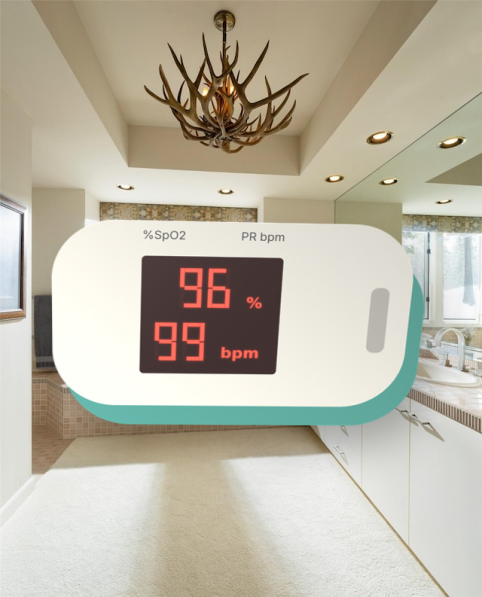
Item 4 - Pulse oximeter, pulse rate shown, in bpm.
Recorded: 99 bpm
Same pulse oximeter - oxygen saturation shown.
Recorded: 96 %
